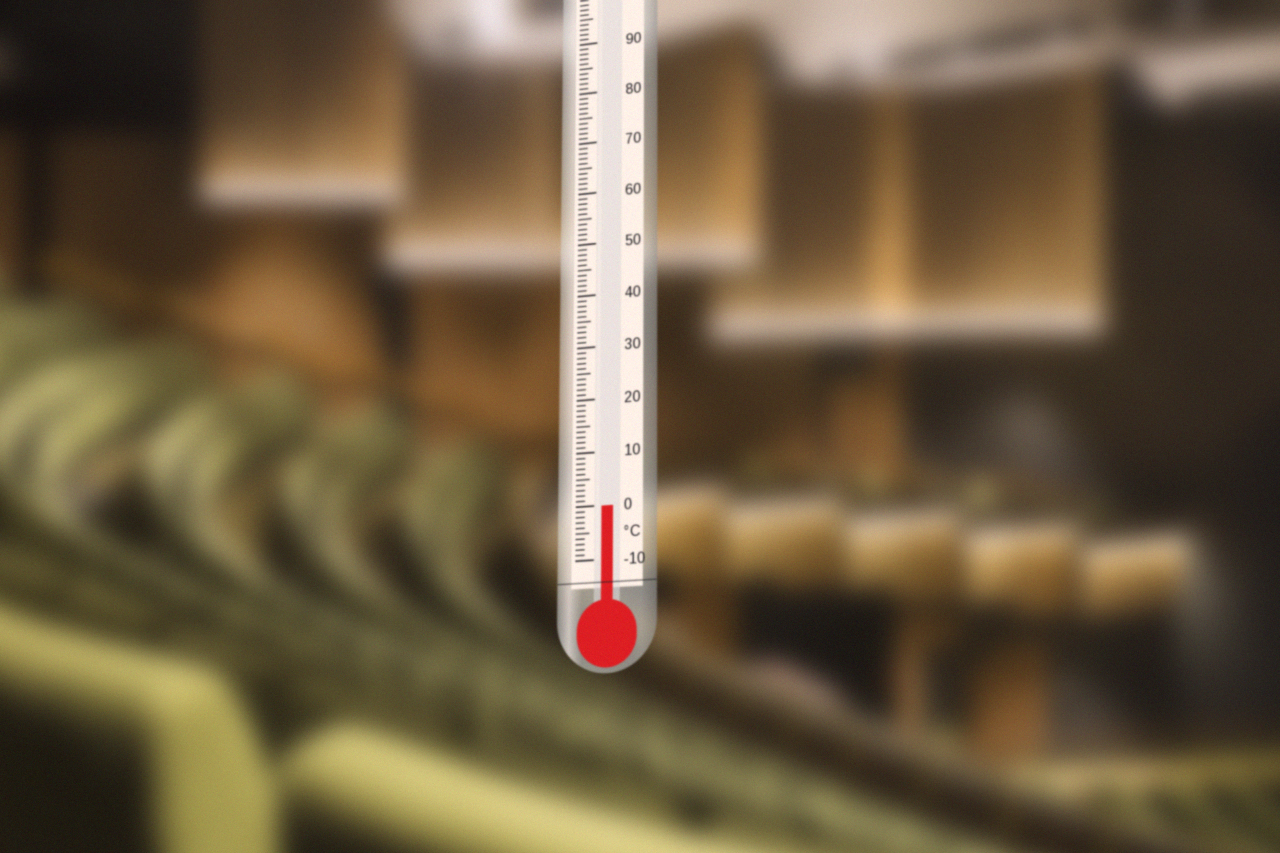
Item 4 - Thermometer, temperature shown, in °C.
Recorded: 0 °C
